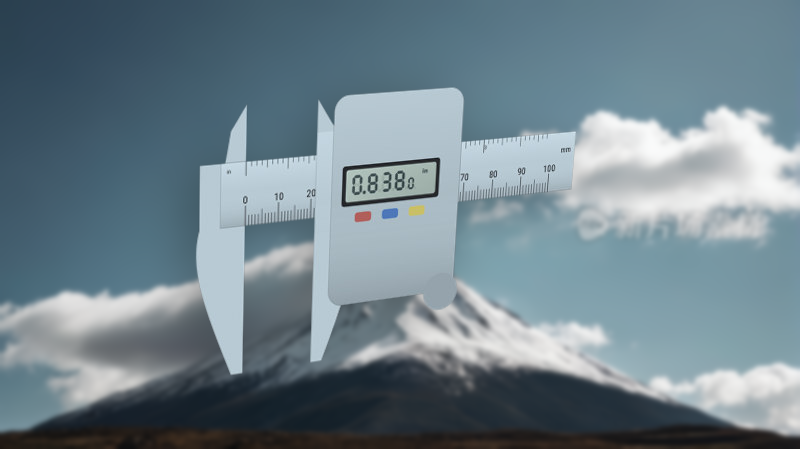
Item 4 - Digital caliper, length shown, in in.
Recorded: 0.8380 in
